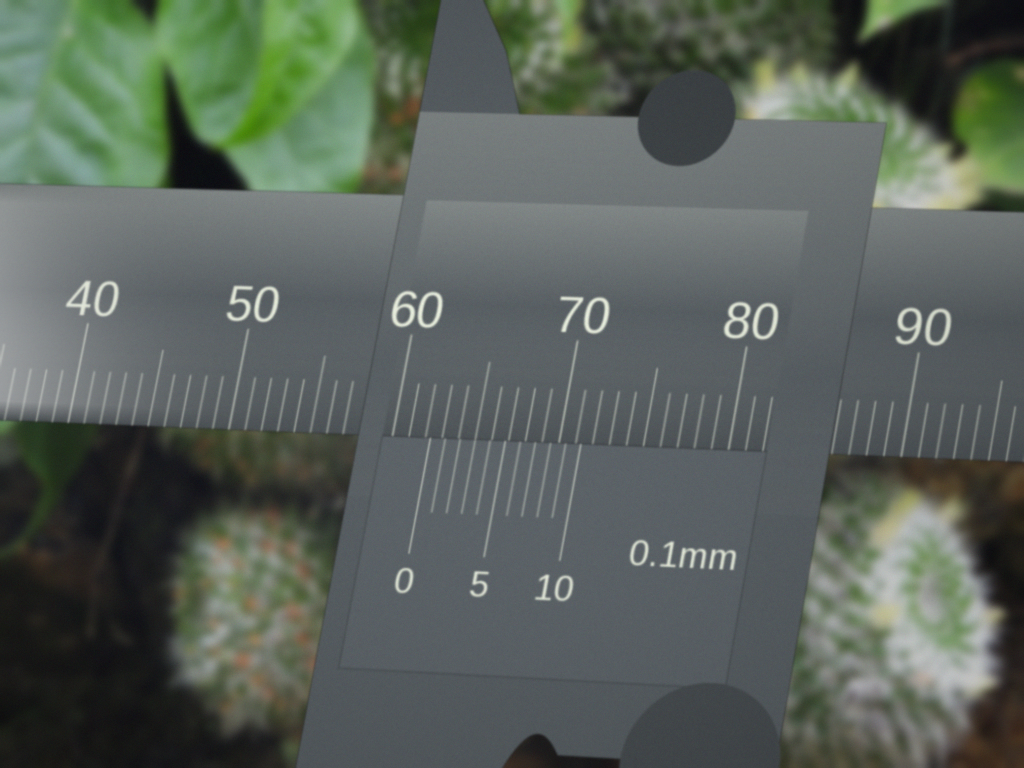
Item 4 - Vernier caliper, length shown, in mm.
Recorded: 62.3 mm
